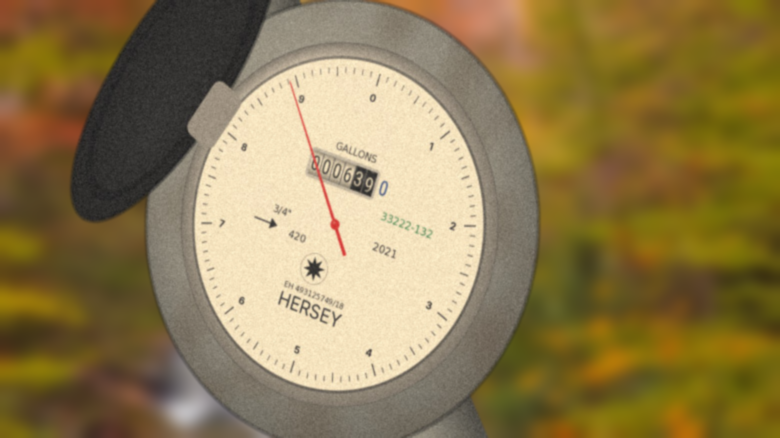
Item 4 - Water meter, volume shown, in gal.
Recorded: 6388.9 gal
